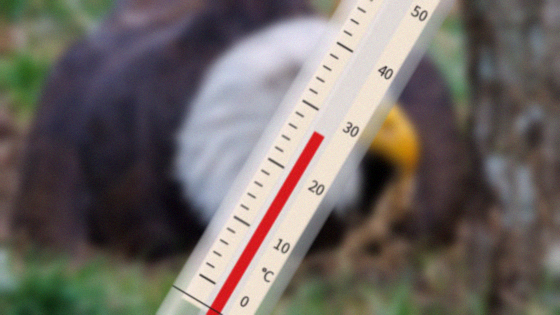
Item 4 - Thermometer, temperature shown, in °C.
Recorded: 27 °C
